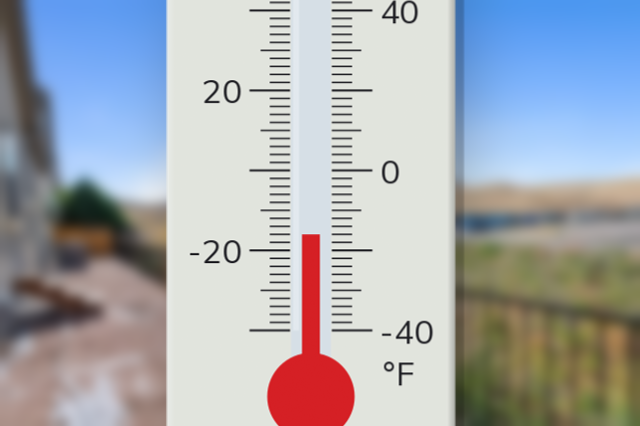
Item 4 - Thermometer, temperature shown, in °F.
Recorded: -16 °F
